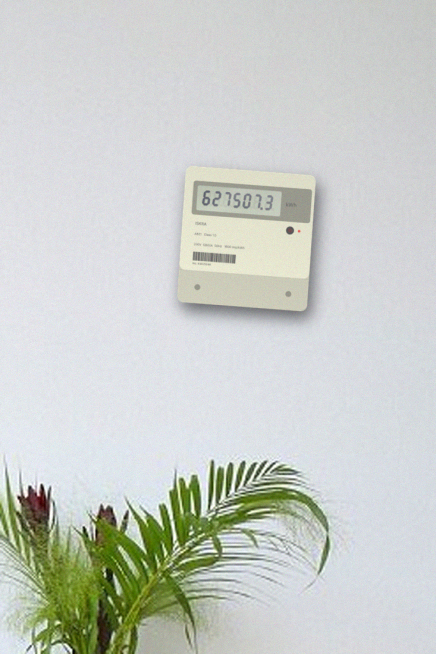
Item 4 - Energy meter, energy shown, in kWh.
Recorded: 627507.3 kWh
